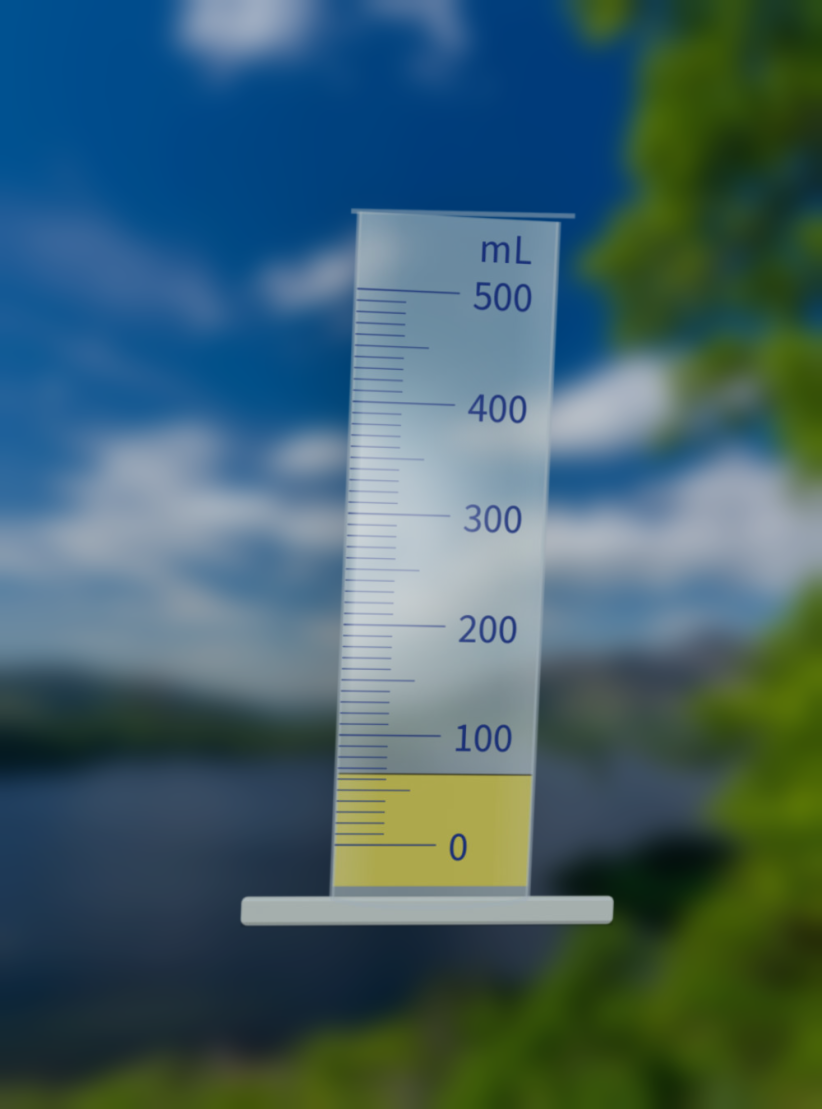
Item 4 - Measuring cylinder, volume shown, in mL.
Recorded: 65 mL
